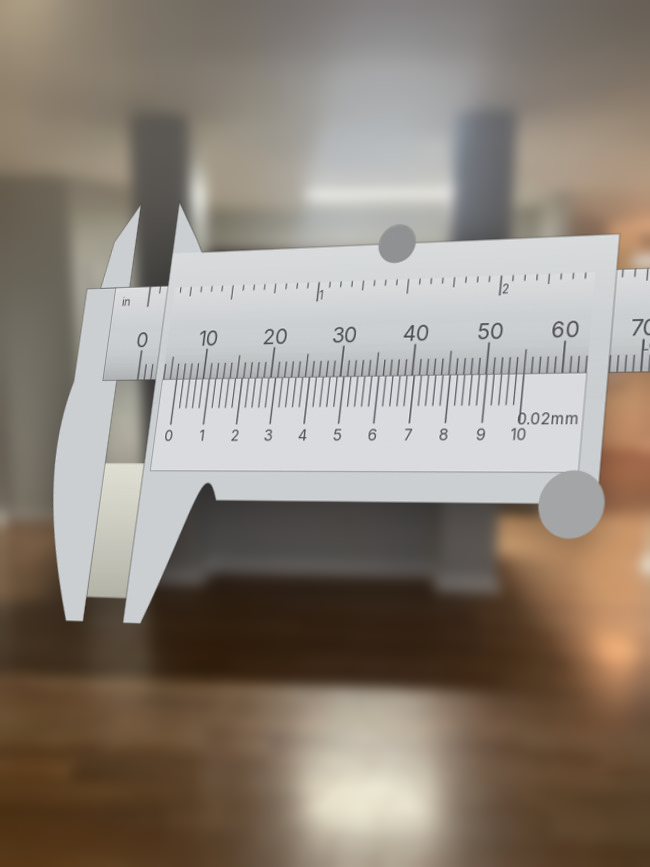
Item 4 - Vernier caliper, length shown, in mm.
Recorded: 6.0 mm
